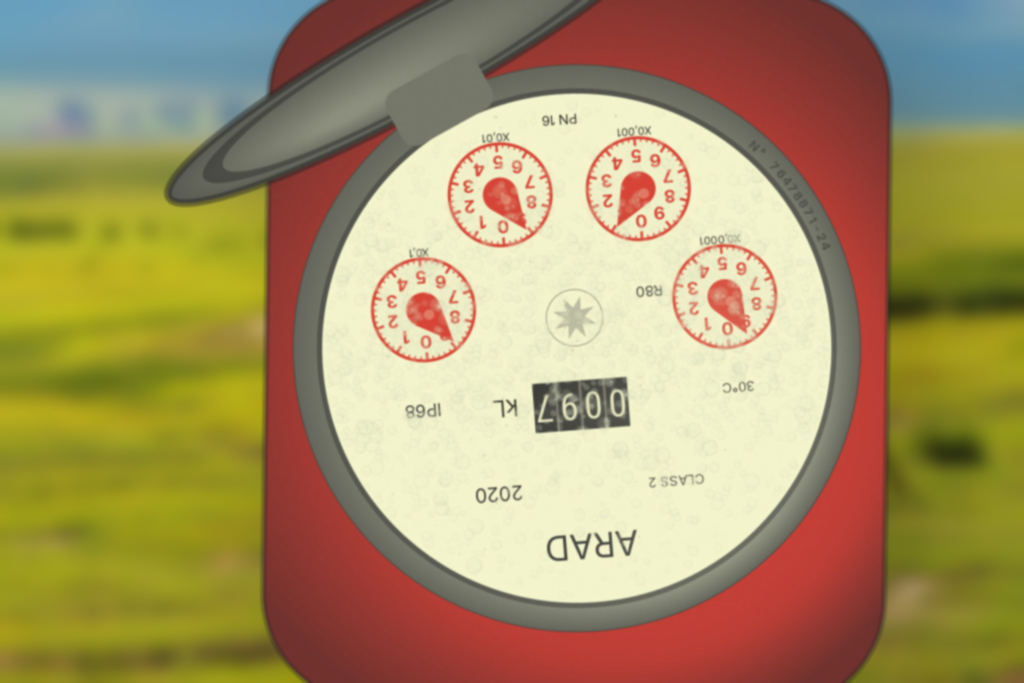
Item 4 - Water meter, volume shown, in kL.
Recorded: 97.8909 kL
